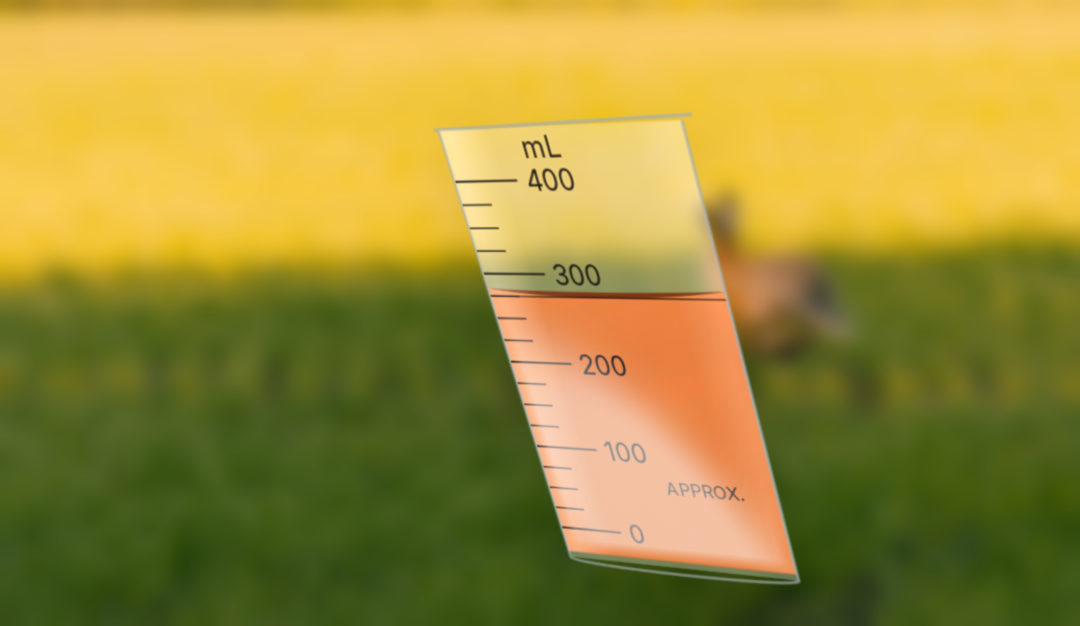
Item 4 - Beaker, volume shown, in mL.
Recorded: 275 mL
